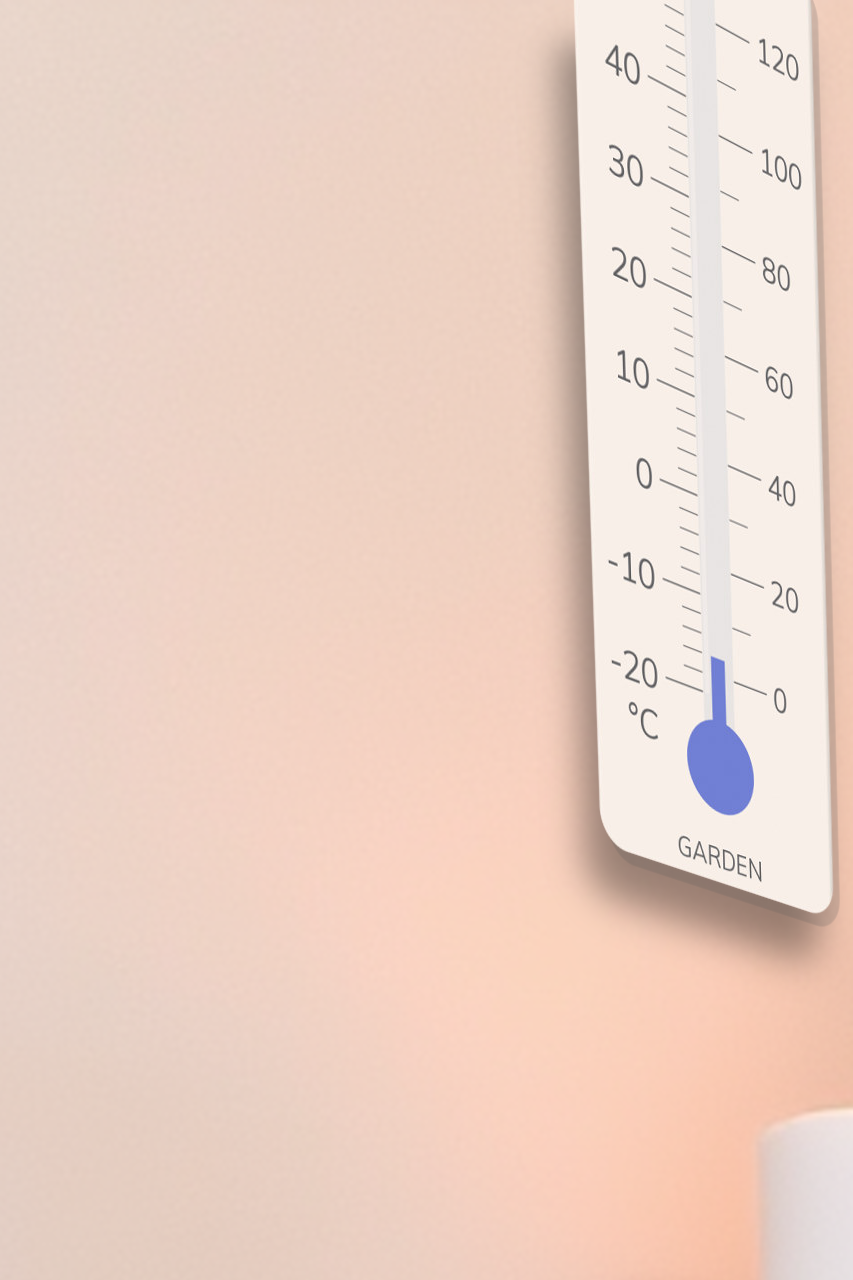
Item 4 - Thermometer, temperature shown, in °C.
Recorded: -16 °C
